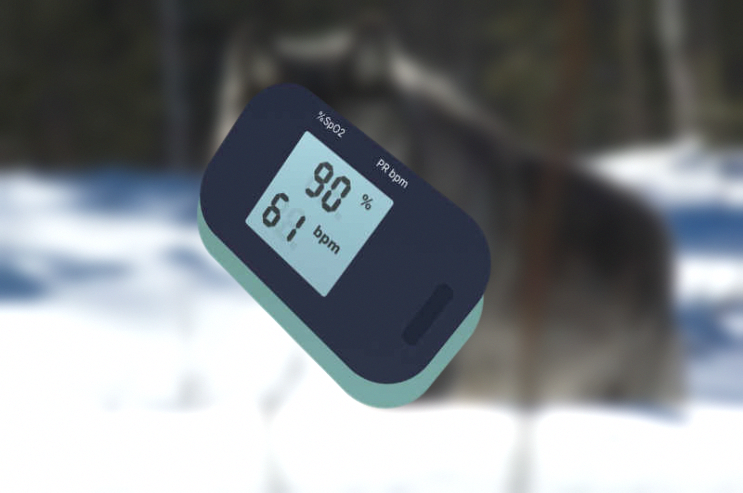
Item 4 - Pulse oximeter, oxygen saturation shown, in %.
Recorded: 90 %
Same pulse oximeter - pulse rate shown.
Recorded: 61 bpm
